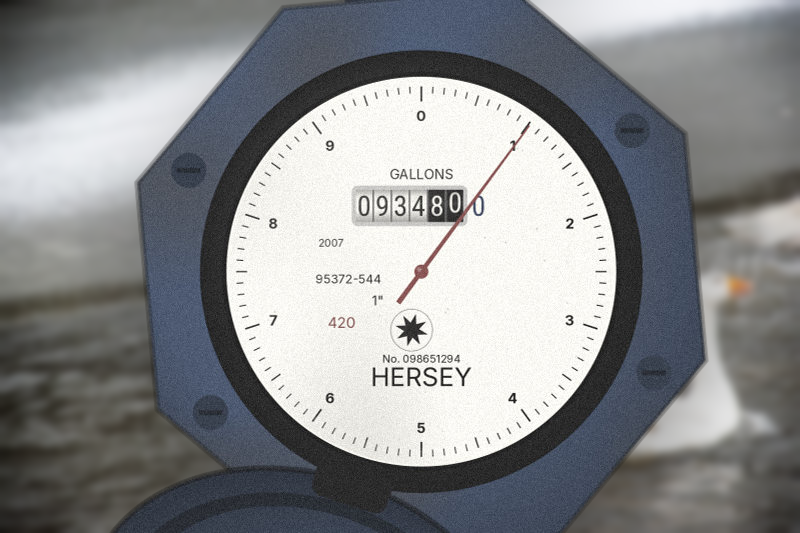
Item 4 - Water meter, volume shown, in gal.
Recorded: 934801.0 gal
